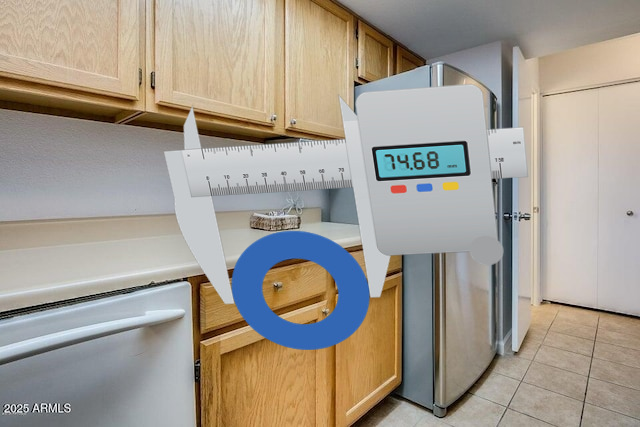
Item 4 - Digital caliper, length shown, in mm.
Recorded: 74.68 mm
